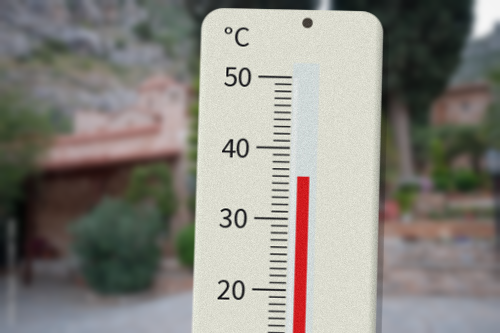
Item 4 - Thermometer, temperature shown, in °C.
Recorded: 36 °C
